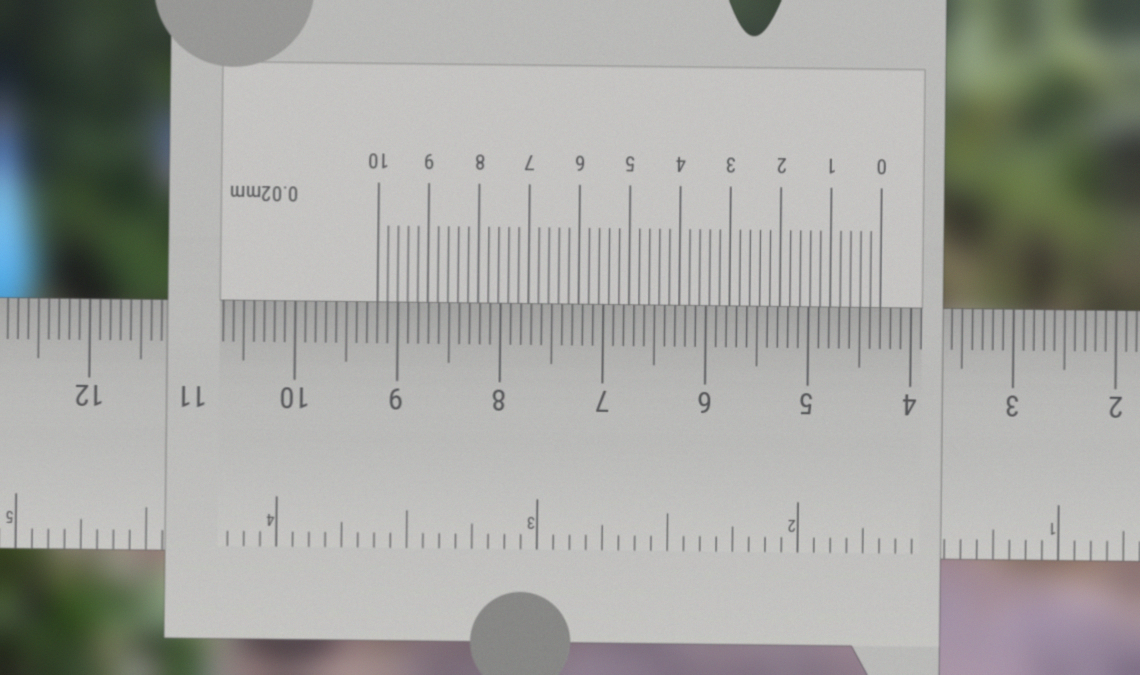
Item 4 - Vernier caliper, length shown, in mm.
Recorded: 43.0 mm
